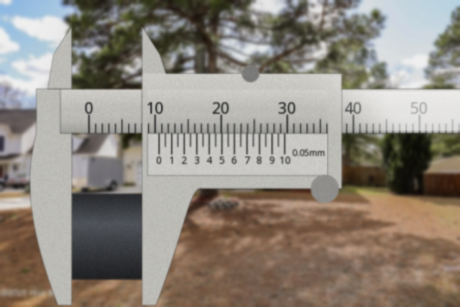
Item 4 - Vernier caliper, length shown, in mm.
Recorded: 10.6 mm
